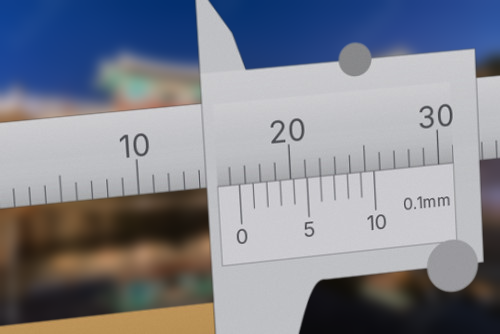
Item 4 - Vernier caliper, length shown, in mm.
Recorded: 16.6 mm
